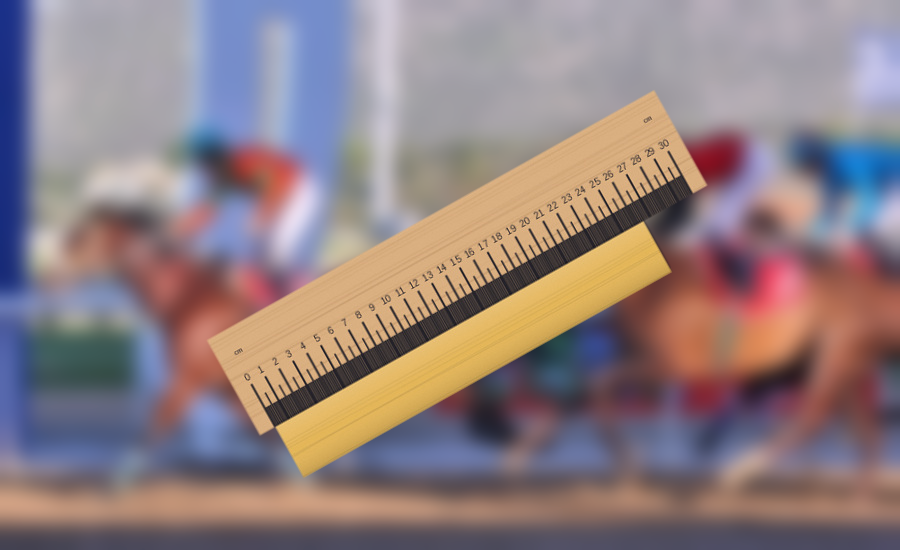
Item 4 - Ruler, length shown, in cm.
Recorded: 26.5 cm
